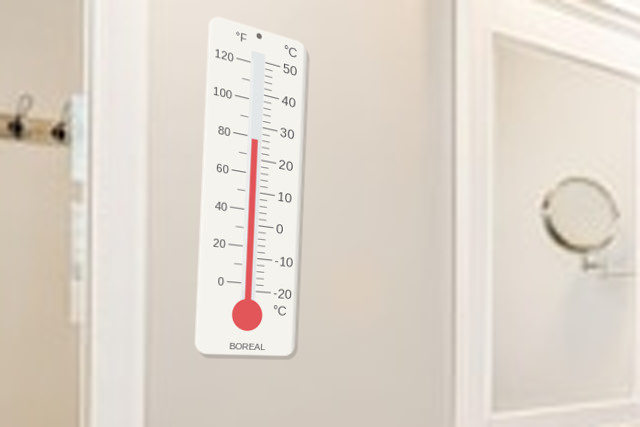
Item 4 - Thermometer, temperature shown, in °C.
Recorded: 26 °C
